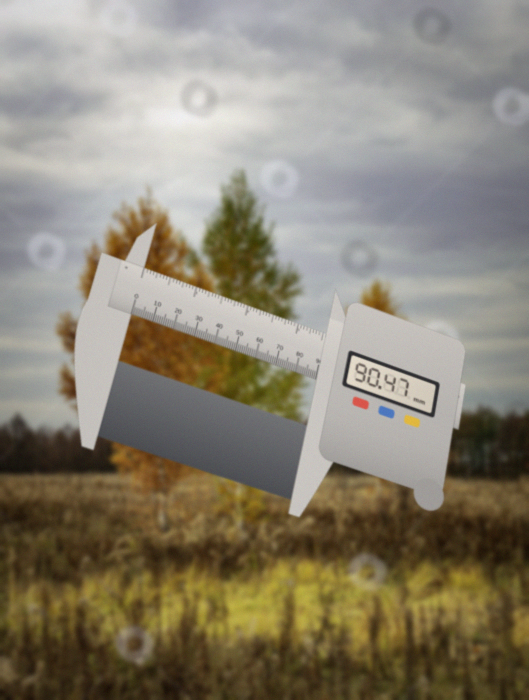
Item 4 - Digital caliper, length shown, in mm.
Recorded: 90.47 mm
